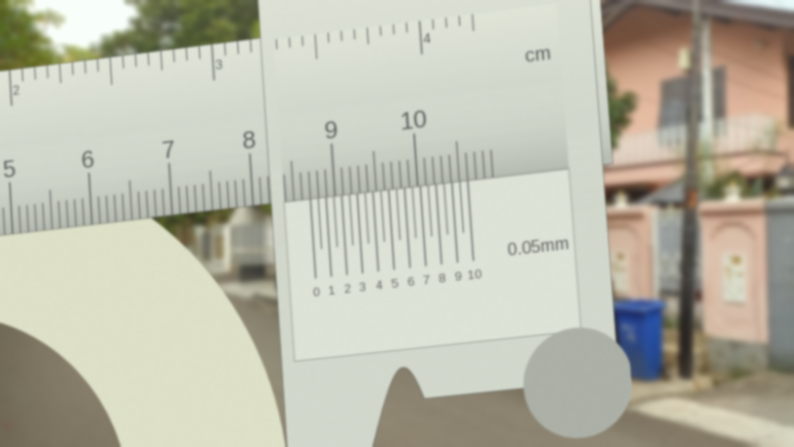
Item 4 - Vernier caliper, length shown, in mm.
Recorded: 87.0 mm
